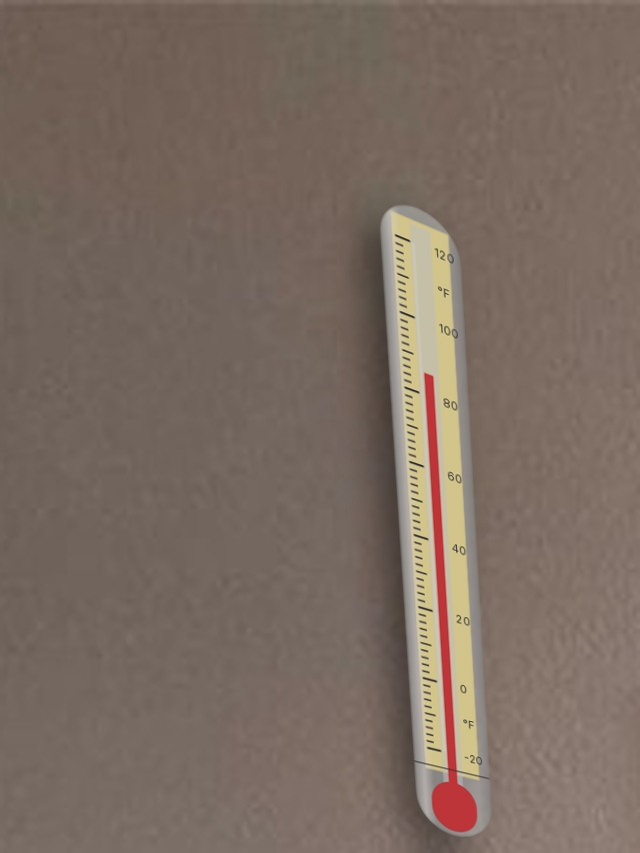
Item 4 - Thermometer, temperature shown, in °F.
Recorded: 86 °F
